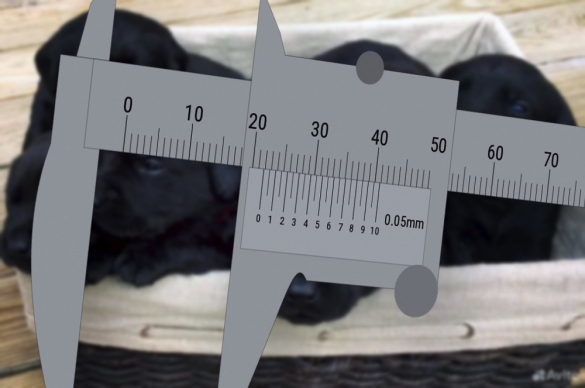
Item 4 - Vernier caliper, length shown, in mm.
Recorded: 21.8 mm
